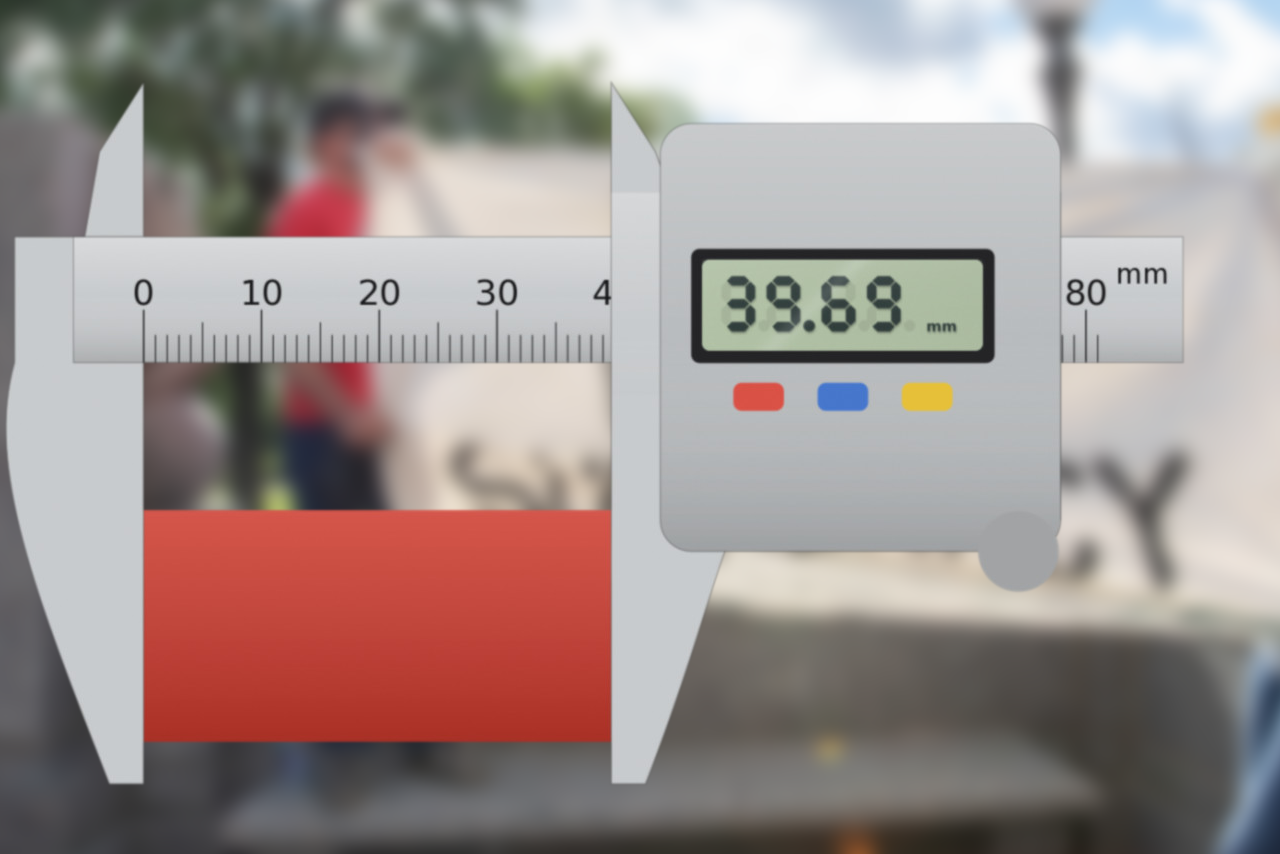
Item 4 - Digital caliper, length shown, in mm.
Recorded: 39.69 mm
